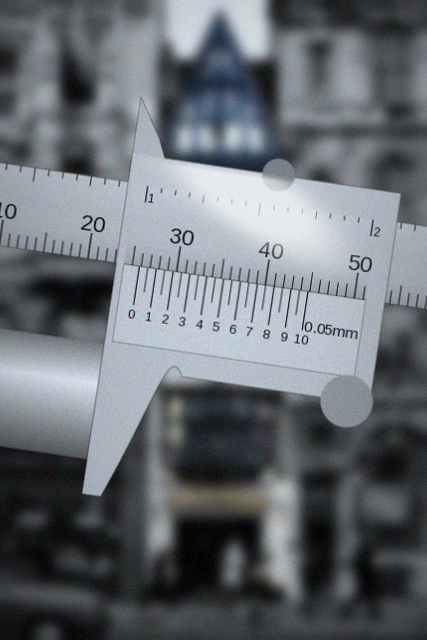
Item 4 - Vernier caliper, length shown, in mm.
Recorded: 25.8 mm
